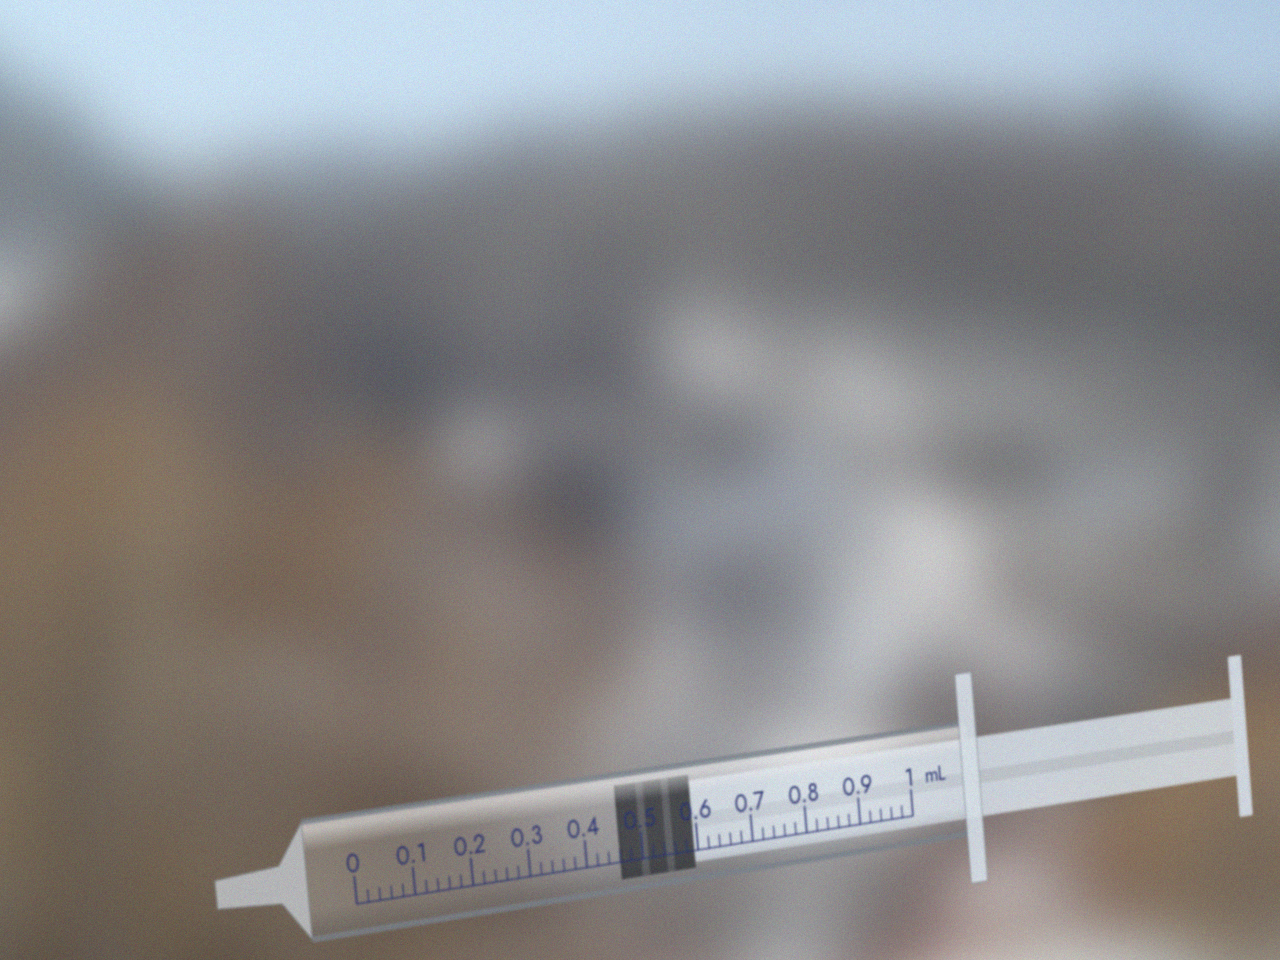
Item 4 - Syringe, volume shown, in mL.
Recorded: 0.46 mL
